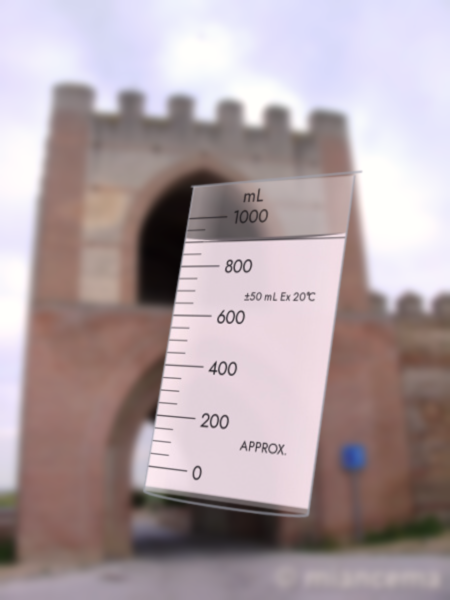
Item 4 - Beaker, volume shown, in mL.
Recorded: 900 mL
